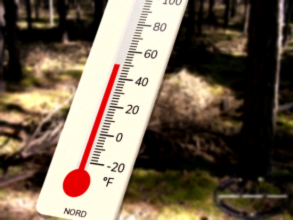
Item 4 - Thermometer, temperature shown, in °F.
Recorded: 50 °F
